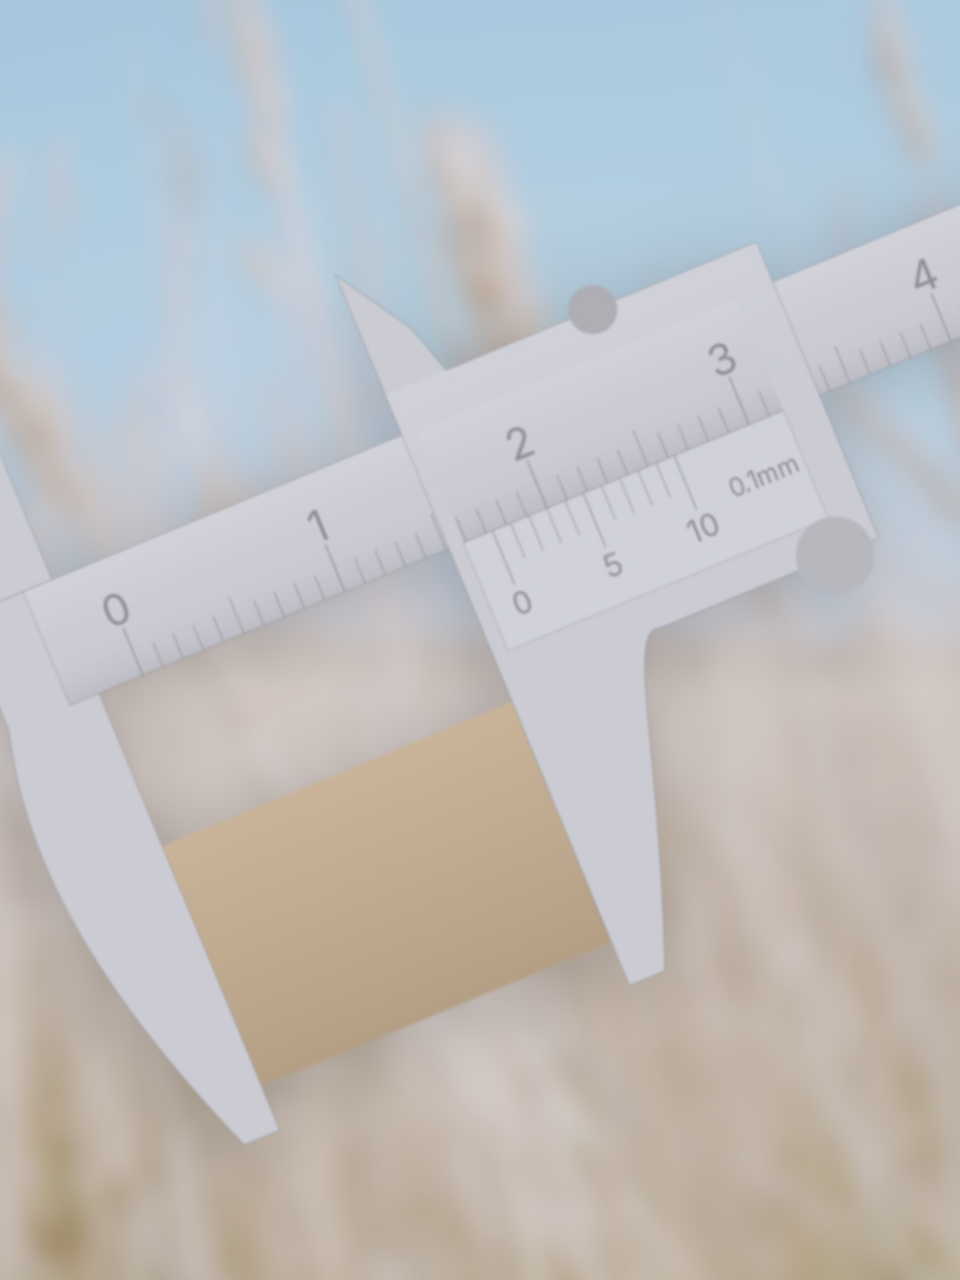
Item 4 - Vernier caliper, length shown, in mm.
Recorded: 17.3 mm
